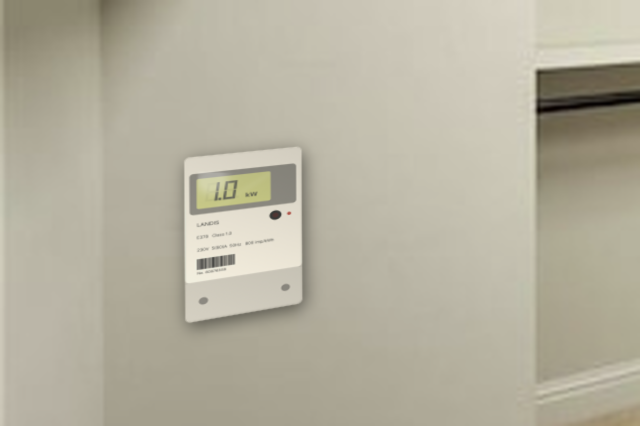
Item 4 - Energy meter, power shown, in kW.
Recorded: 1.0 kW
